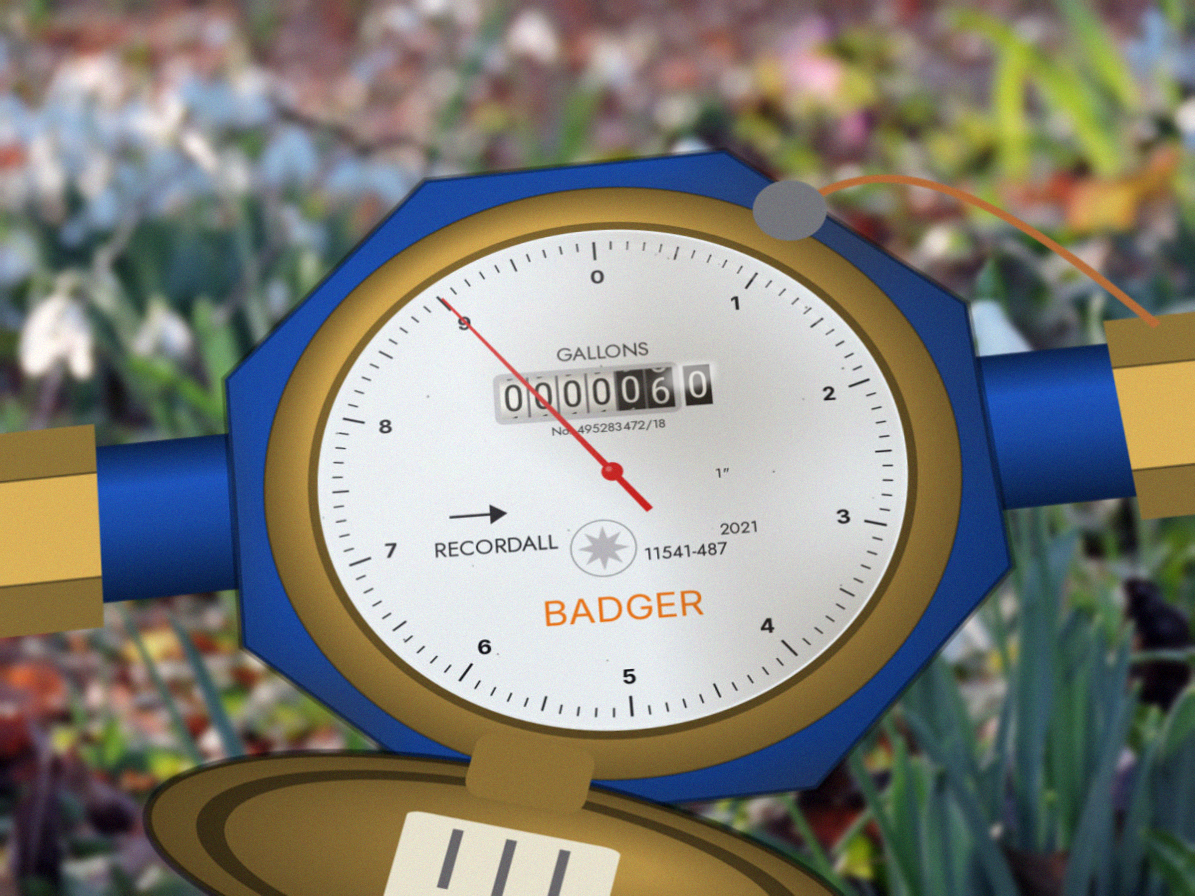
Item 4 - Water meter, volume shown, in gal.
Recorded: 59.0 gal
